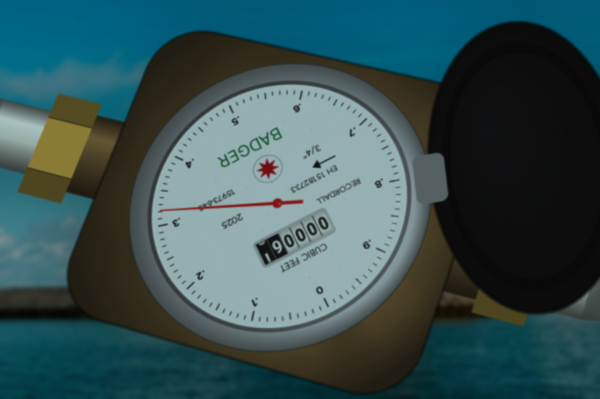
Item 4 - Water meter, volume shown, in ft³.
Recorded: 61.32 ft³
